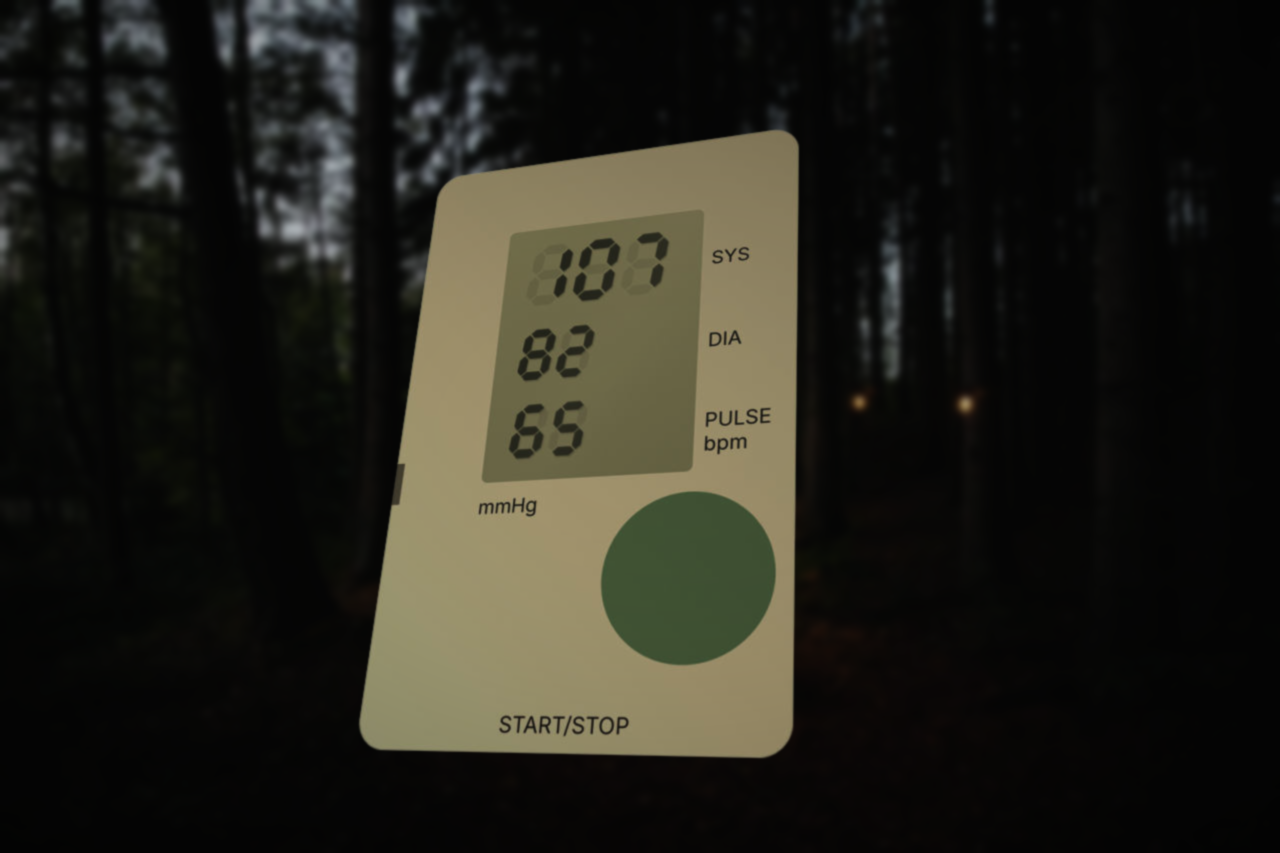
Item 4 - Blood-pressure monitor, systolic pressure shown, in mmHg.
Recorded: 107 mmHg
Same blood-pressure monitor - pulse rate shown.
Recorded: 65 bpm
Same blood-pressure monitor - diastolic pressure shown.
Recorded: 82 mmHg
